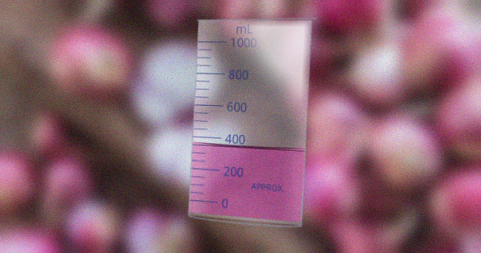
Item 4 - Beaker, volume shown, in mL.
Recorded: 350 mL
